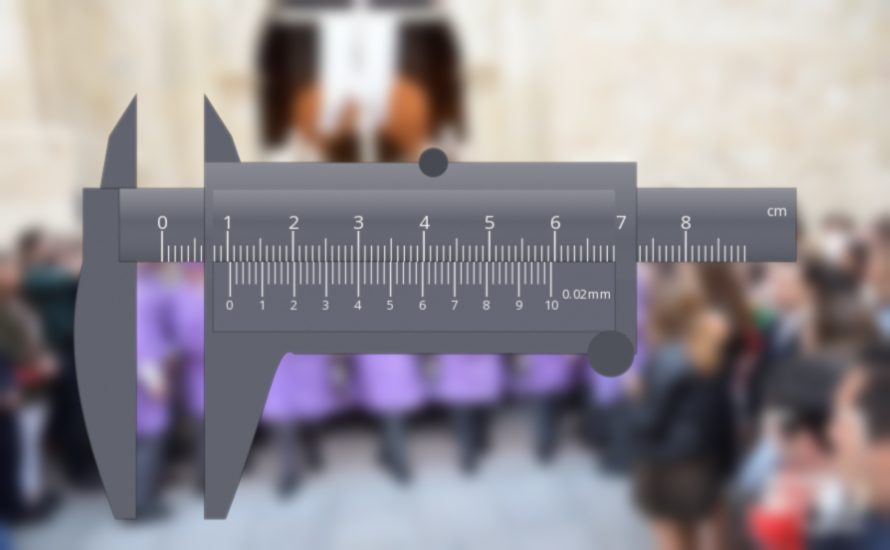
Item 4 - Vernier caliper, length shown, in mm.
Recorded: 10.4 mm
